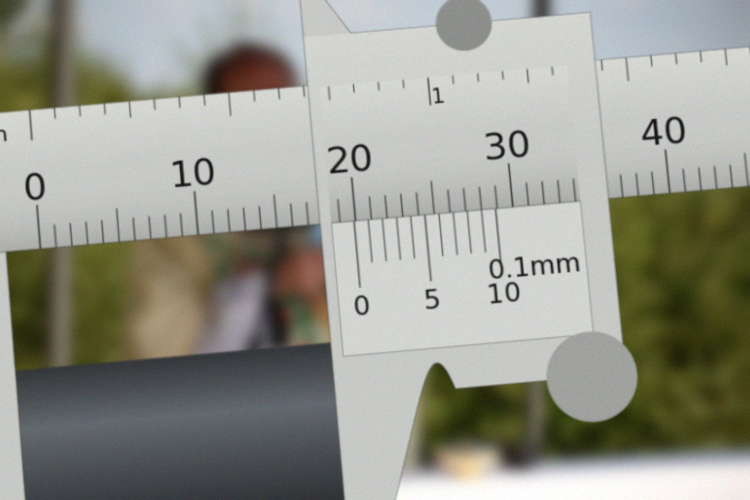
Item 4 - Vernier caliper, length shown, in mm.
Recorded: 19.9 mm
